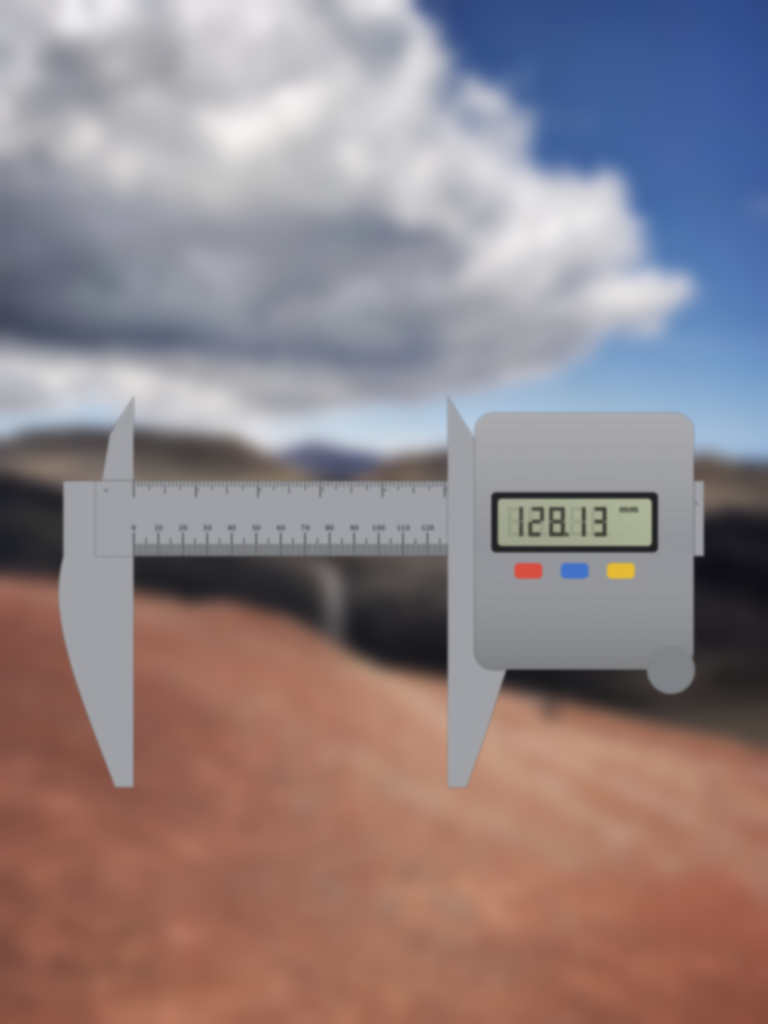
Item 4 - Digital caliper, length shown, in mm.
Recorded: 128.13 mm
